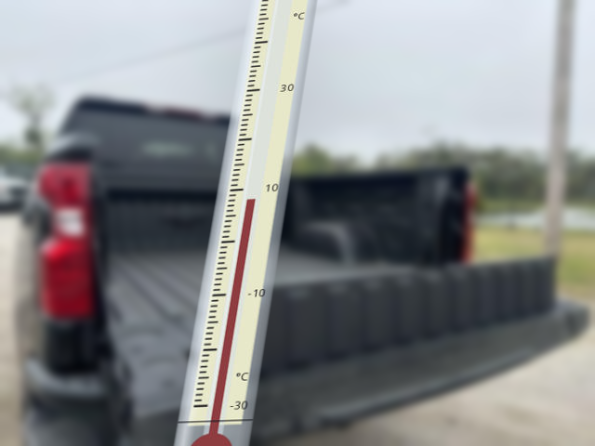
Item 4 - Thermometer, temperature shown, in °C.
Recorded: 8 °C
